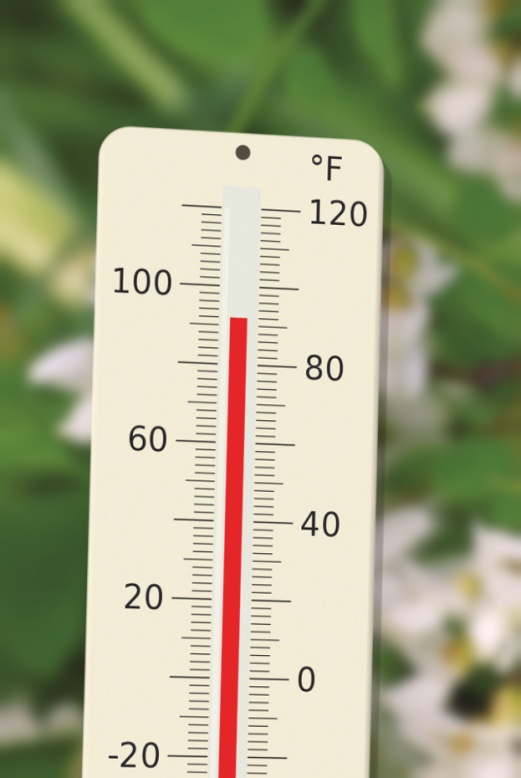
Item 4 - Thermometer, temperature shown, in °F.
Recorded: 92 °F
